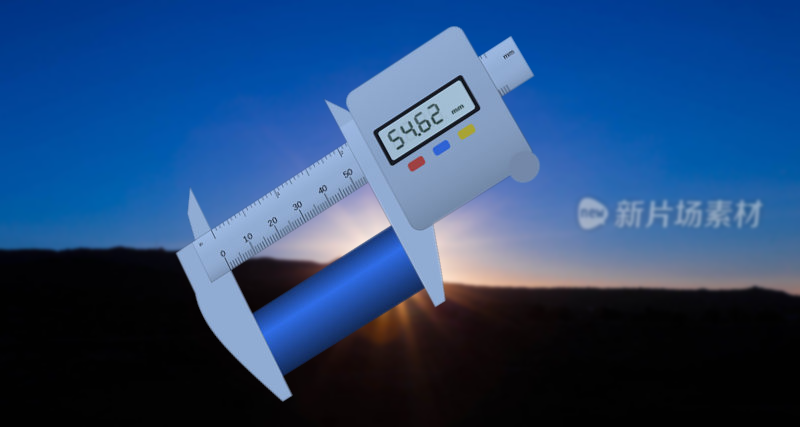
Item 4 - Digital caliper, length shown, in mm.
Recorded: 54.62 mm
